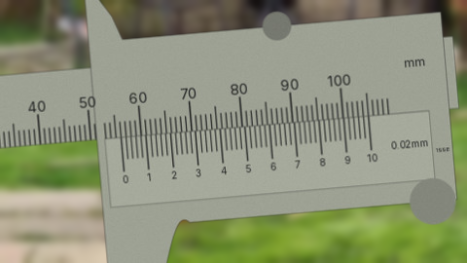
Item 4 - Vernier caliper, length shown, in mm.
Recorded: 56.0 mm
